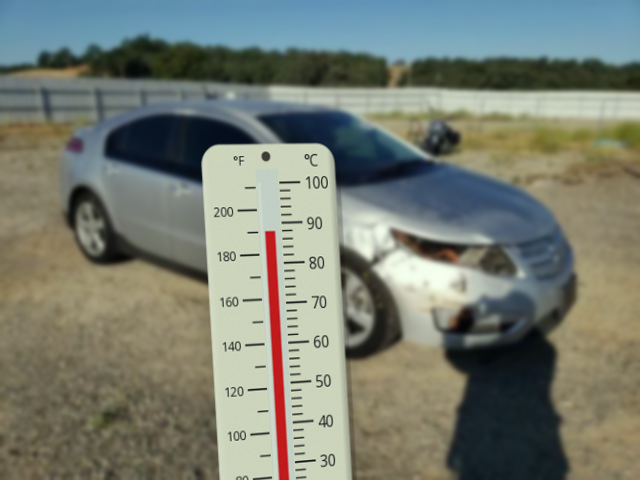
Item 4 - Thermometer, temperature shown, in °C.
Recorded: 88 °C
